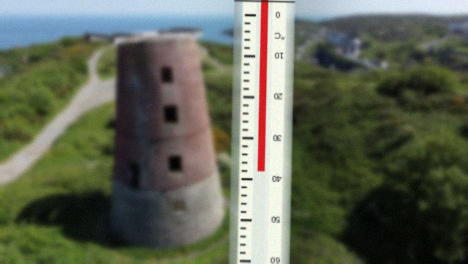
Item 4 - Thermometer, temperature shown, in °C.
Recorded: 38 °C
